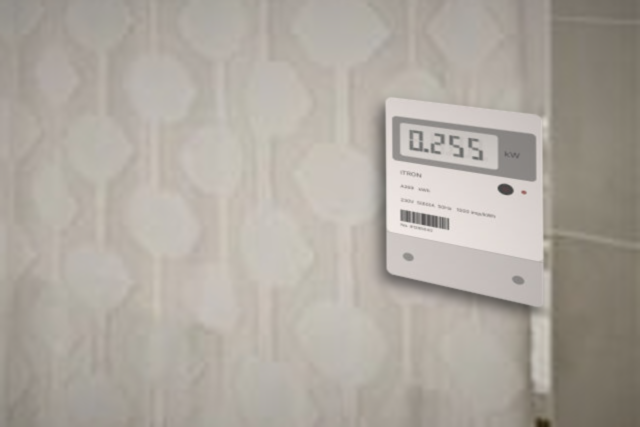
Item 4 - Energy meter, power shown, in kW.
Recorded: 0.255 kW
